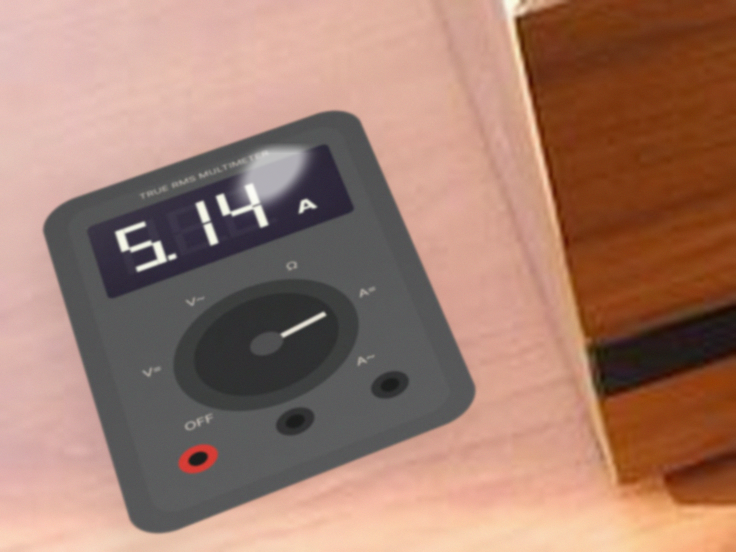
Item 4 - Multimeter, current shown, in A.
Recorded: 5.14 A
